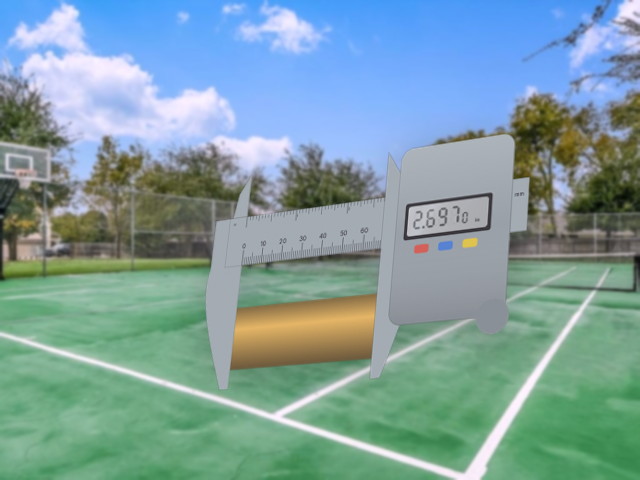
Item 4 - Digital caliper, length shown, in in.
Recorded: 2.6970 in
